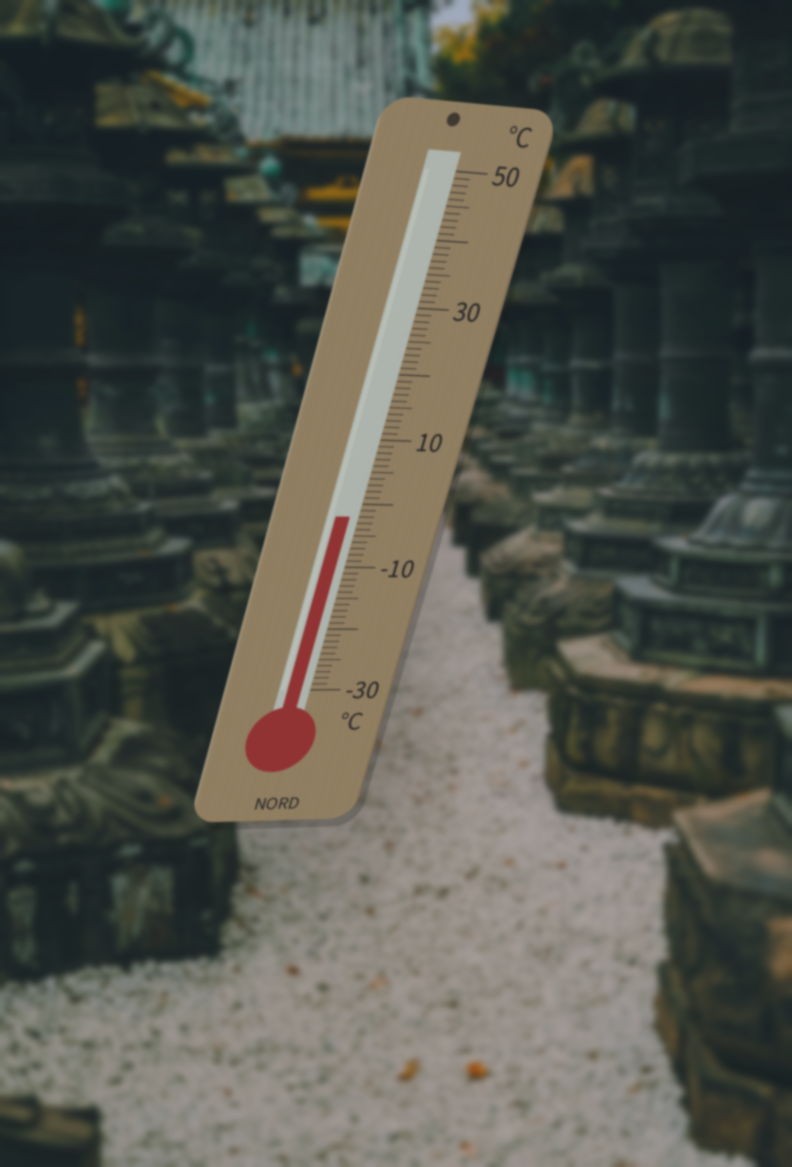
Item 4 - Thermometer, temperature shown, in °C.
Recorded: -2 °C
